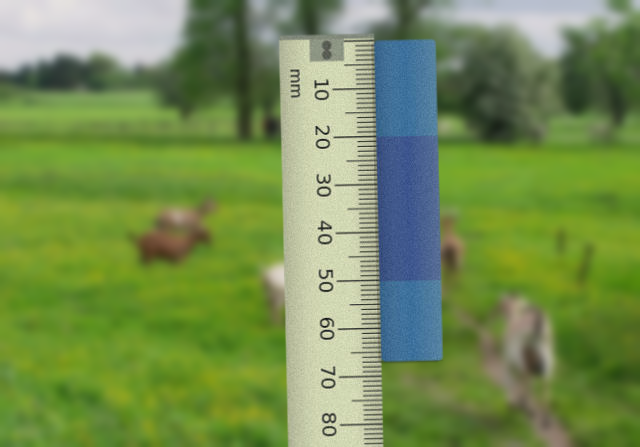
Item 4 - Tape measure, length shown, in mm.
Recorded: 67 mm
